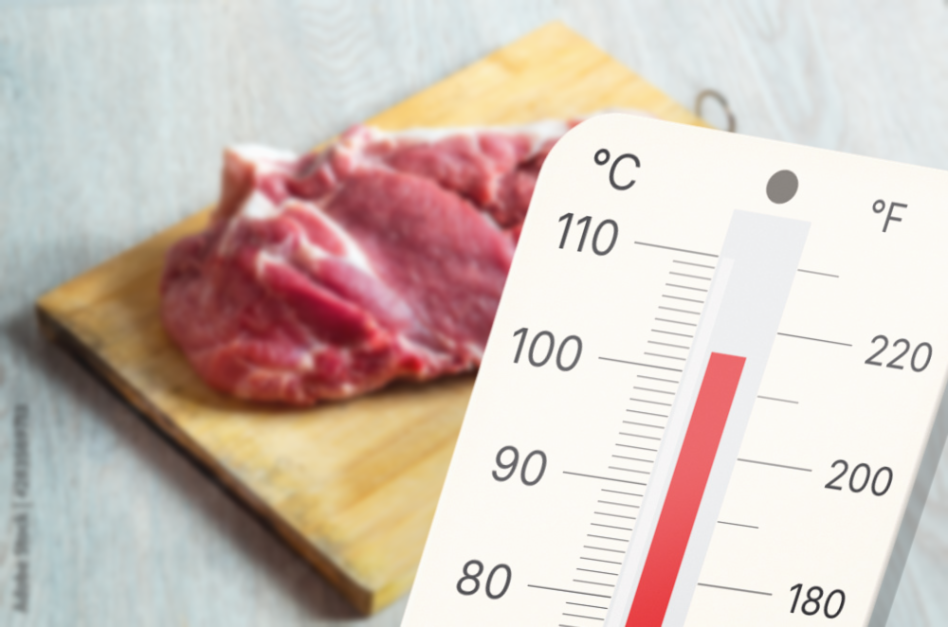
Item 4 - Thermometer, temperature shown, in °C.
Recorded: 102 °C
